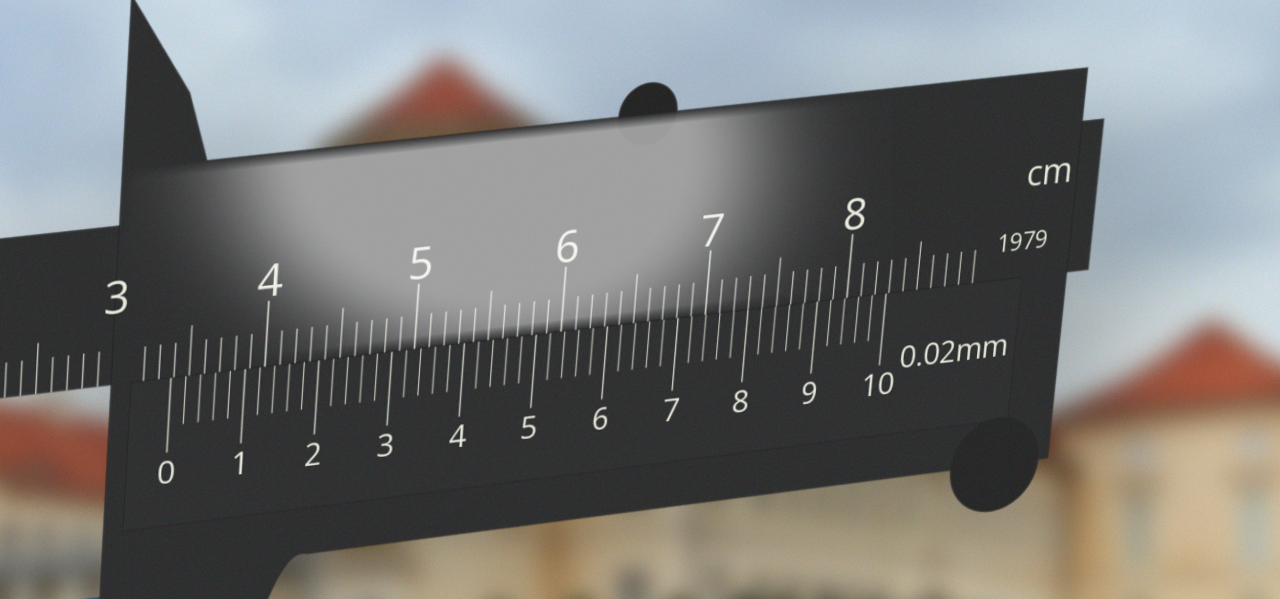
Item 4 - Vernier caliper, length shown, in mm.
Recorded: 33.8 mm
